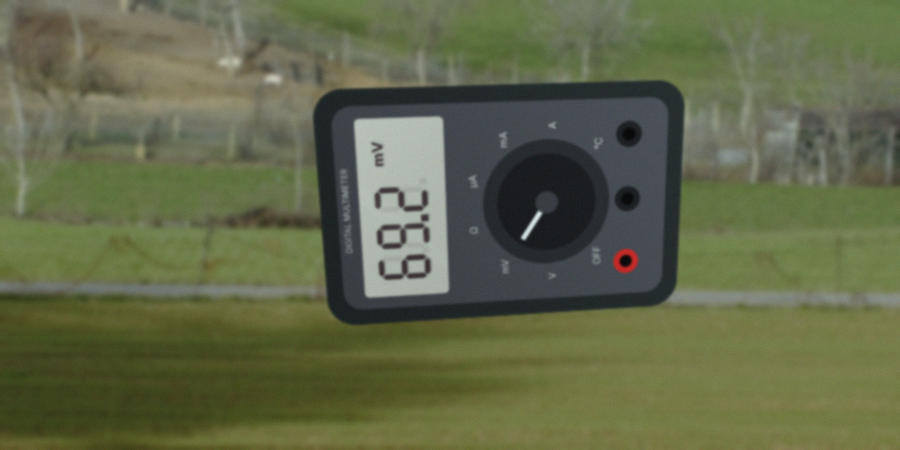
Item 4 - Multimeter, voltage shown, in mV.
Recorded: 69.2 mV
